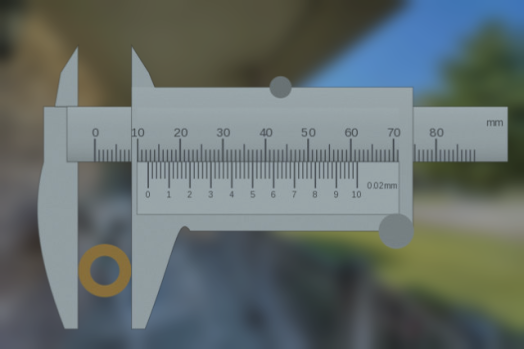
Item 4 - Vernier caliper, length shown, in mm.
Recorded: 12.5 mm
